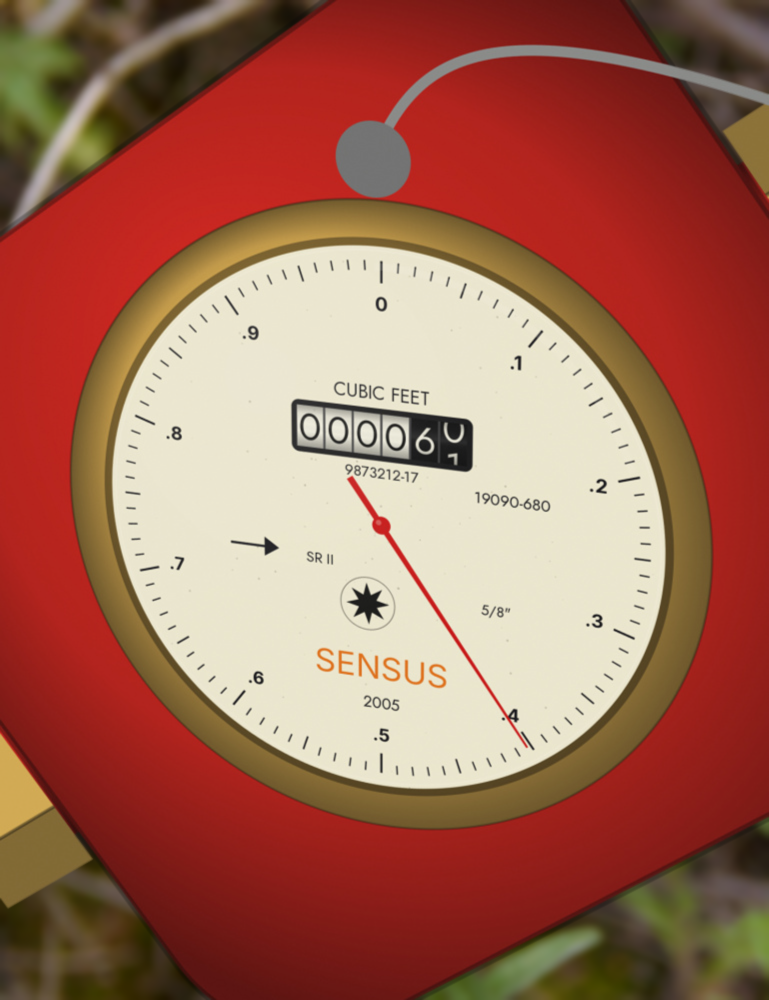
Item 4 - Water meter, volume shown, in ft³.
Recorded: 60.40 ft³
